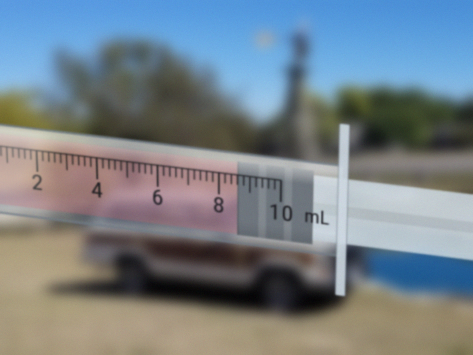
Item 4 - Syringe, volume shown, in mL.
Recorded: 8.6 mL
